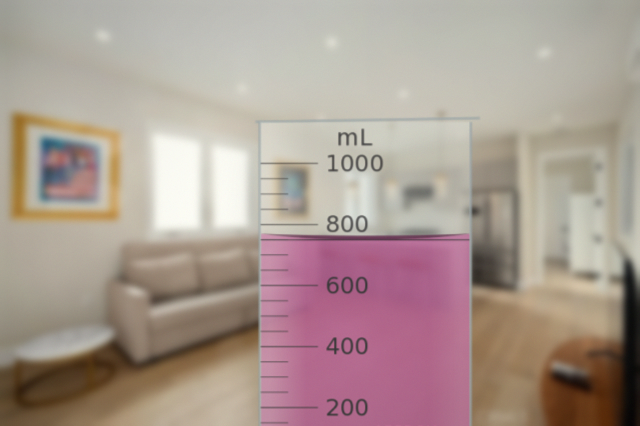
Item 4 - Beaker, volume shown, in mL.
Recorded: 750 mL
